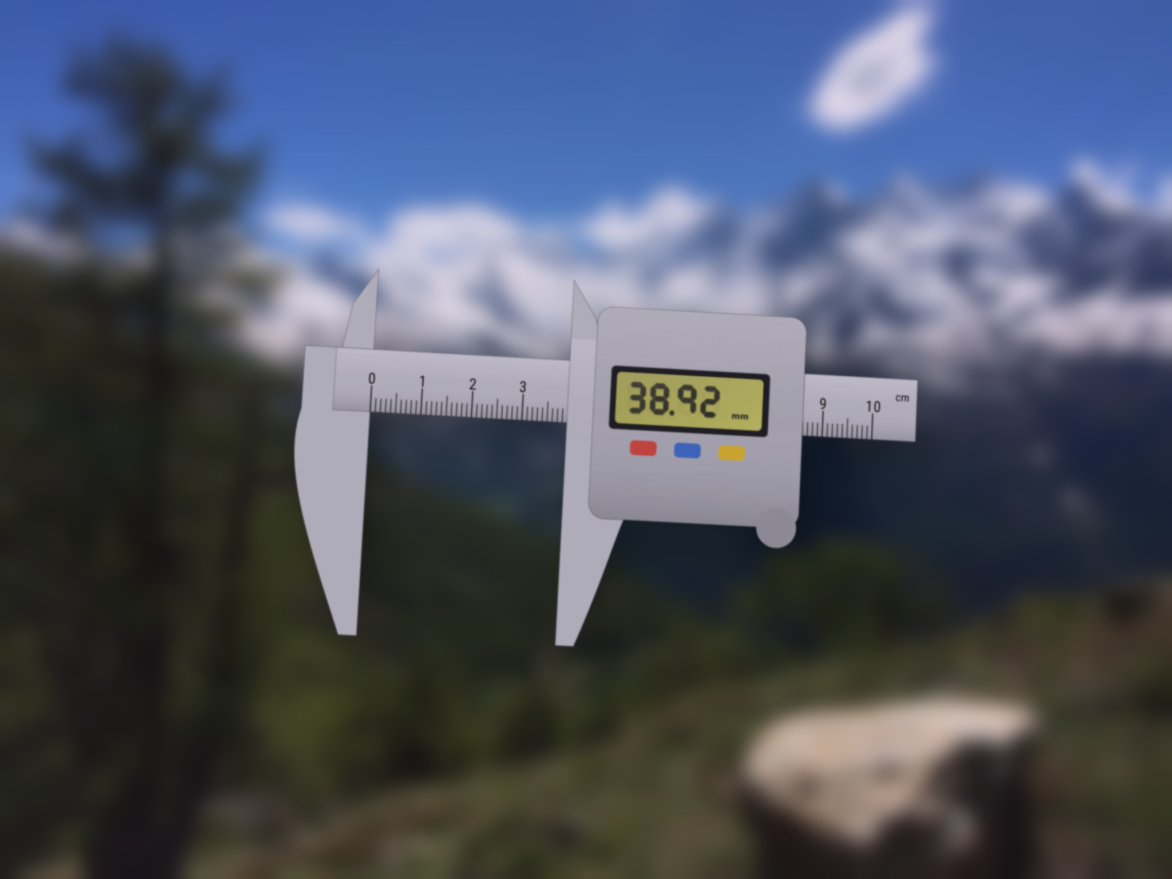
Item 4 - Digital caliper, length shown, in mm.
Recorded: 38.92 mm
